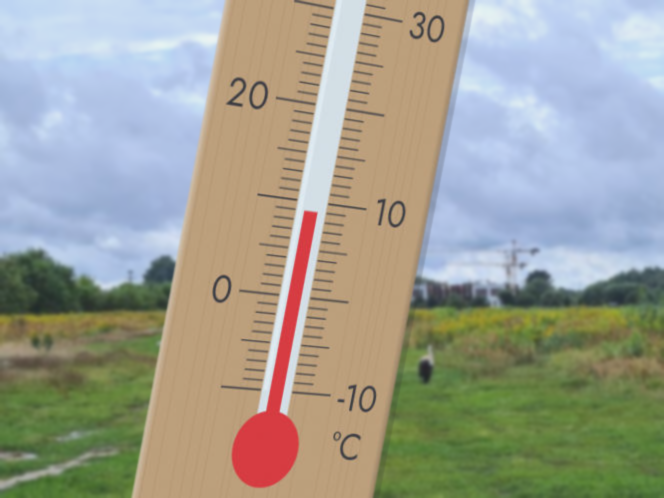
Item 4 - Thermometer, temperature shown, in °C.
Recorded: 9 °C
